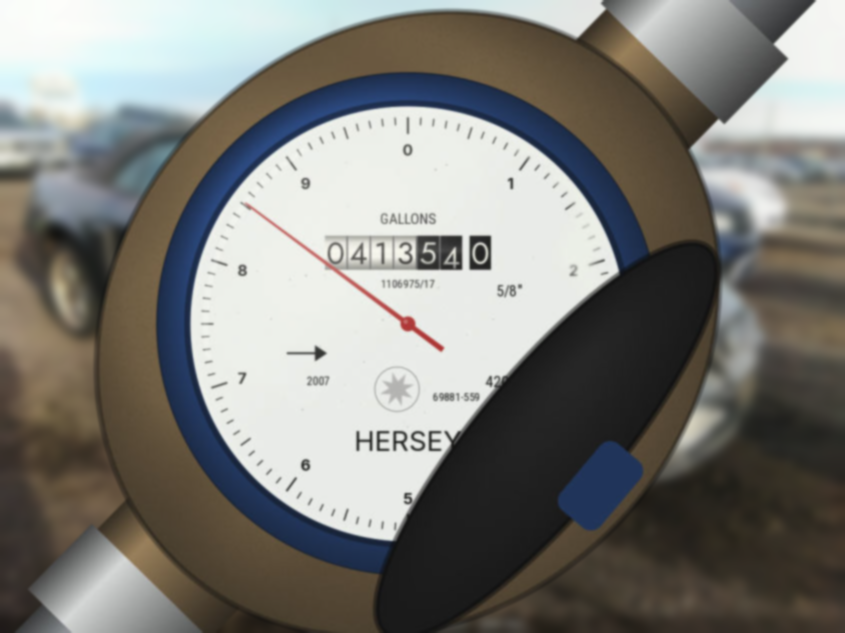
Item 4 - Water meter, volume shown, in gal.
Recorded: 413538.5 gal
